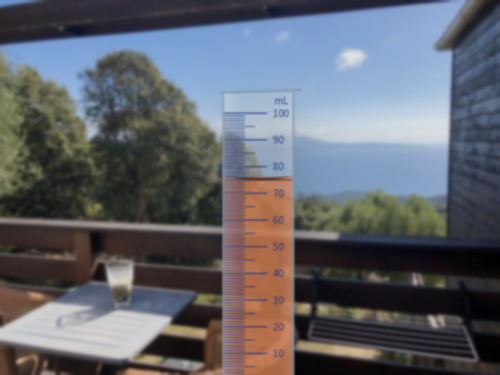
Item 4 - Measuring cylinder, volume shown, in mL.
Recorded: 75 mL
